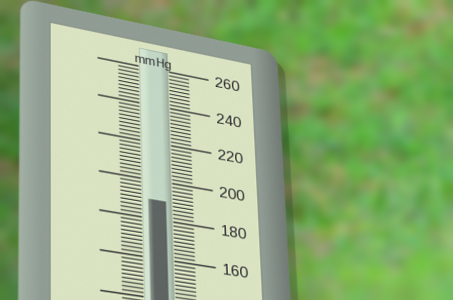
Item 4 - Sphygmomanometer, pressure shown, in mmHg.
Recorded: 190 mmHg
